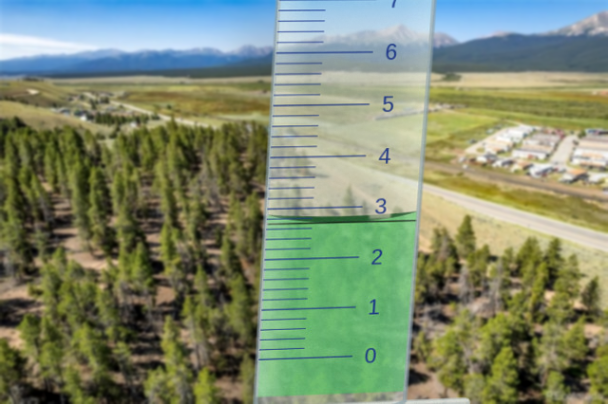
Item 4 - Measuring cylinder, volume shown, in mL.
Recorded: 2.7 mL
